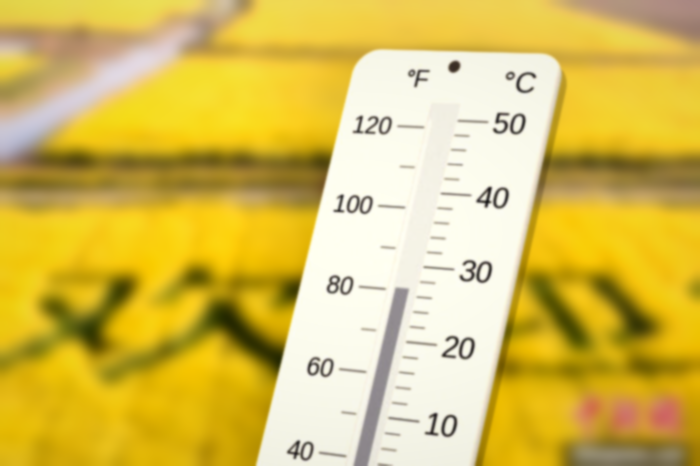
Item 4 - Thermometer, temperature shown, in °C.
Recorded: 27 °C
